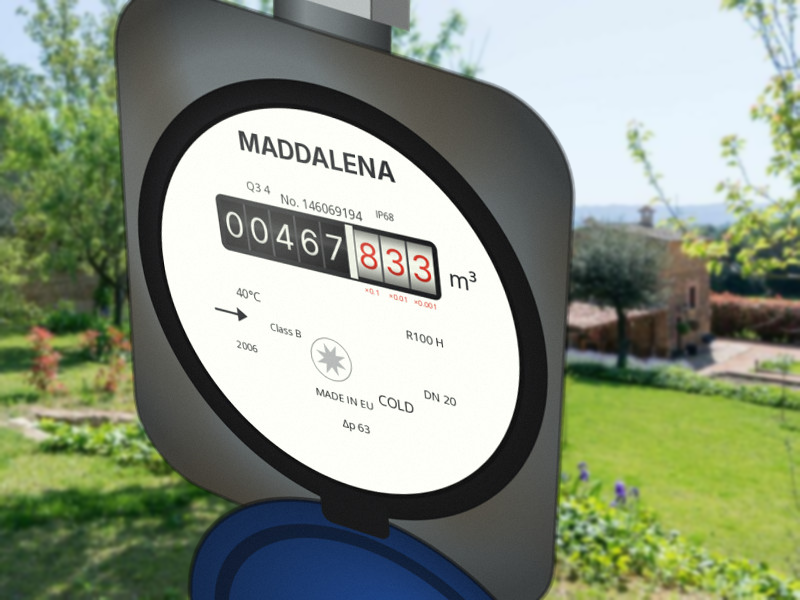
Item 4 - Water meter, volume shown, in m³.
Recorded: 467.833 m³
